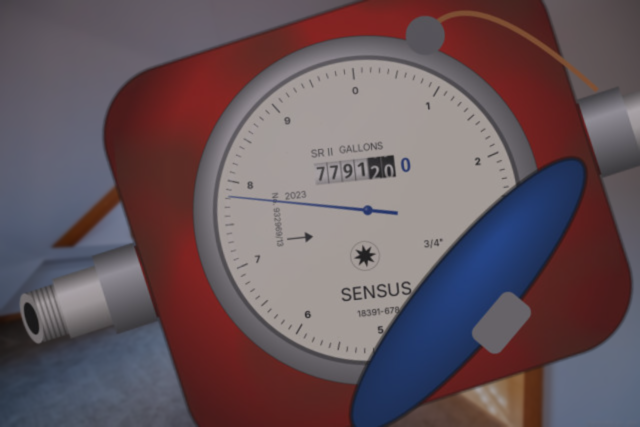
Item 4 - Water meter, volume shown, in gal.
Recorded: 7791197.8 gal
